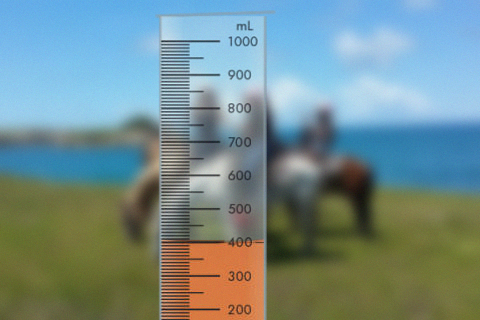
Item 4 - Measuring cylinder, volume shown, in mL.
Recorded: 400 mL
